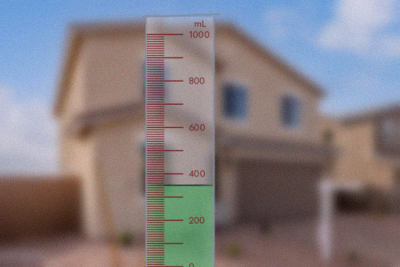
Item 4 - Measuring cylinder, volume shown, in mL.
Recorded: 350 mL
